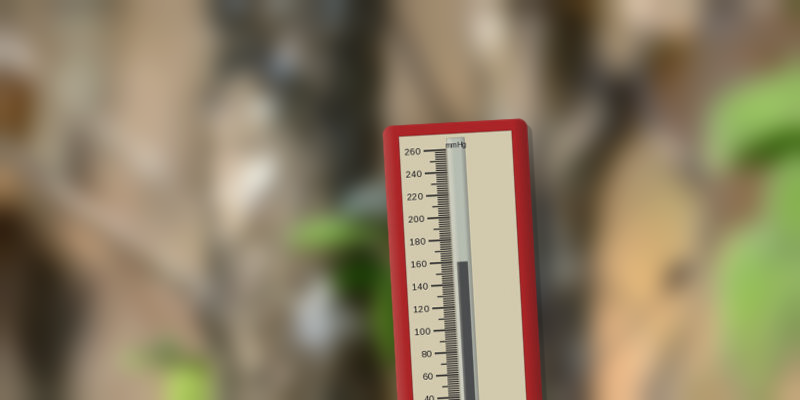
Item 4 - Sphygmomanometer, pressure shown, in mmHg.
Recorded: 160 mmHg
